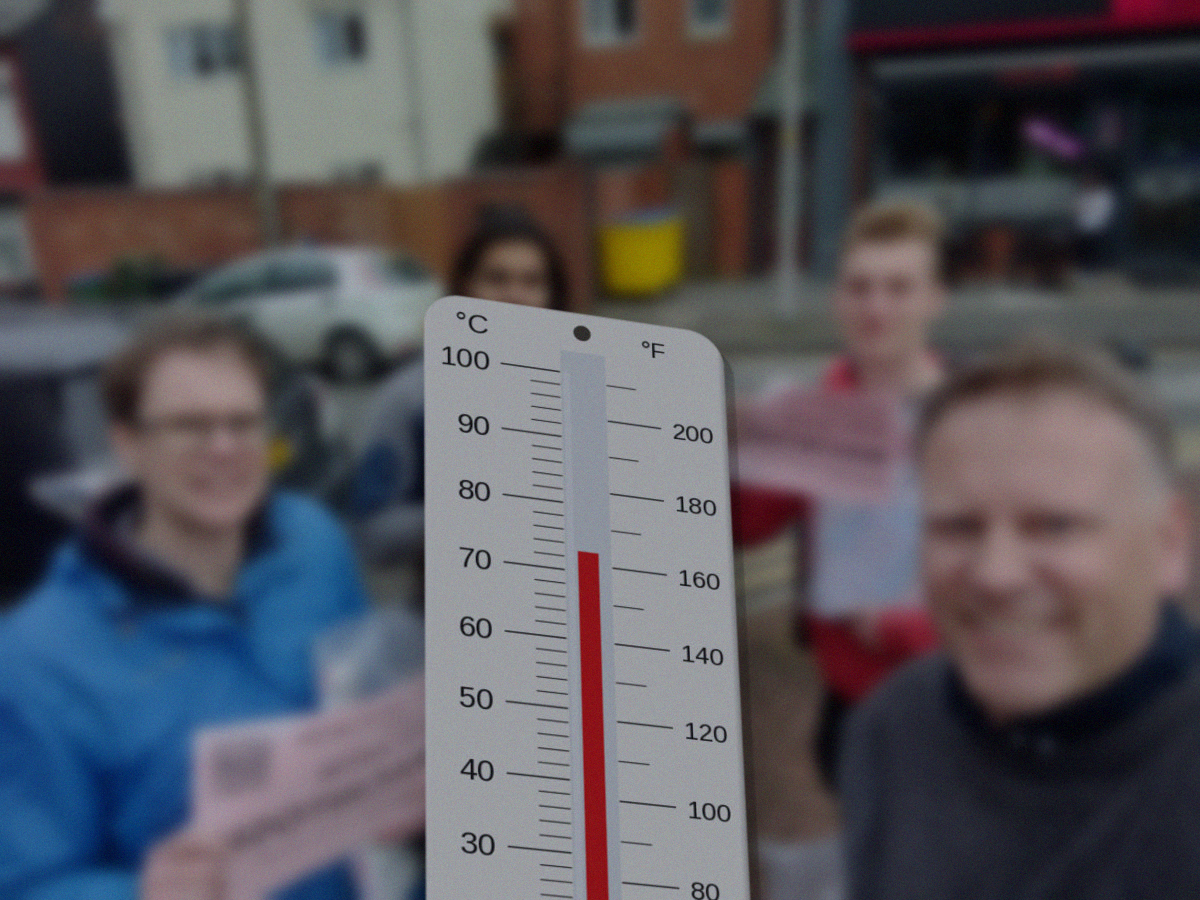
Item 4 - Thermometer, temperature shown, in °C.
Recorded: 73 °C
